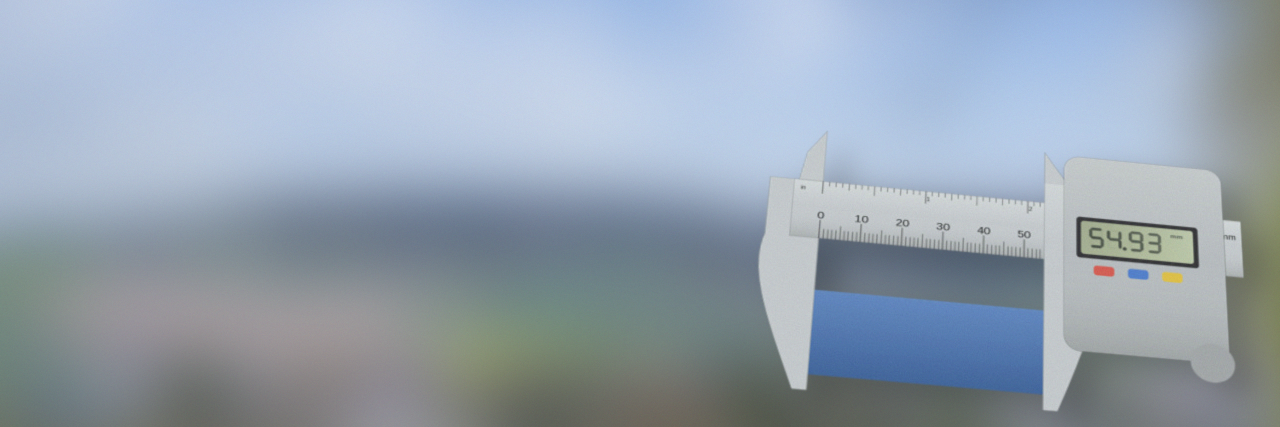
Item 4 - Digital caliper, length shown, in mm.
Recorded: 54.93 mm
